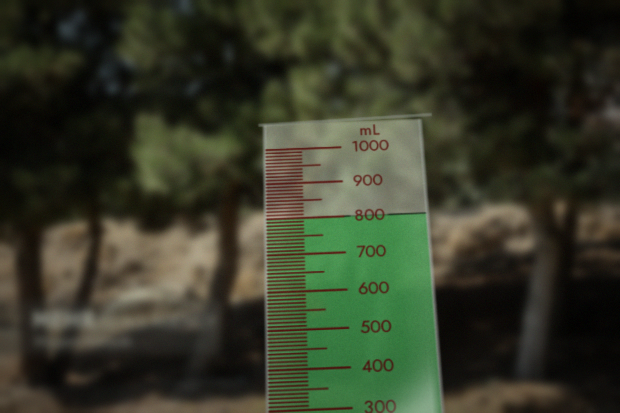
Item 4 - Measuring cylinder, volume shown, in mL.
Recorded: 800 mL
